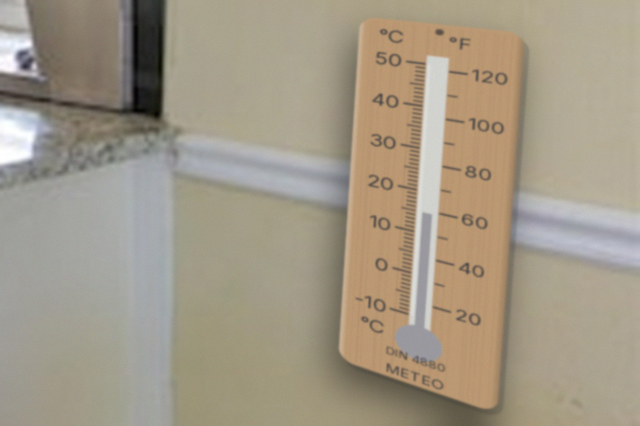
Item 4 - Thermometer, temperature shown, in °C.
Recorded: 15 °C
